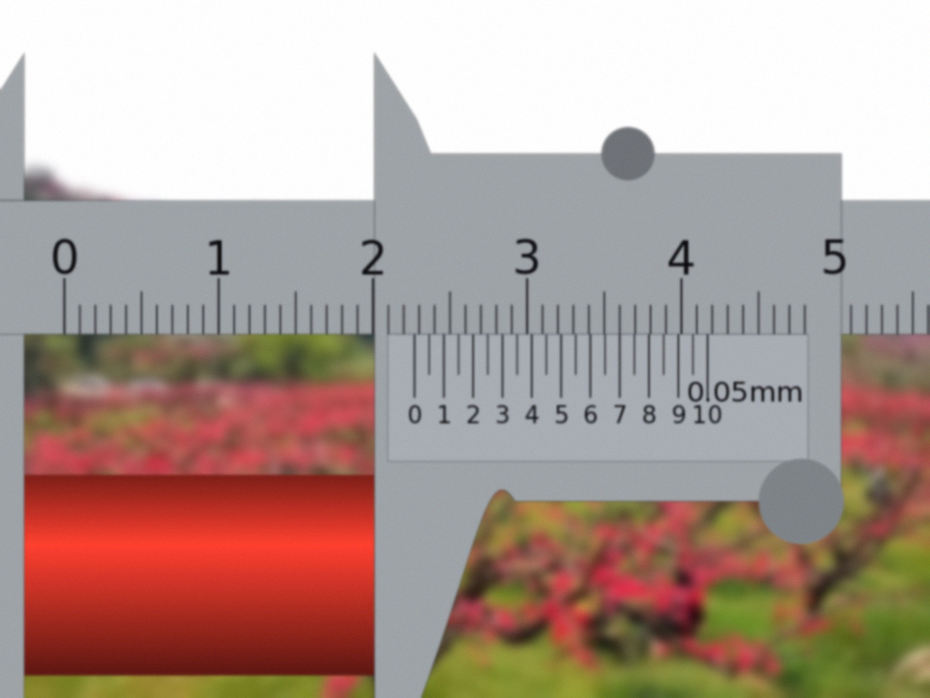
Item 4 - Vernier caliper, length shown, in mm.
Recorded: 22.7 mm
